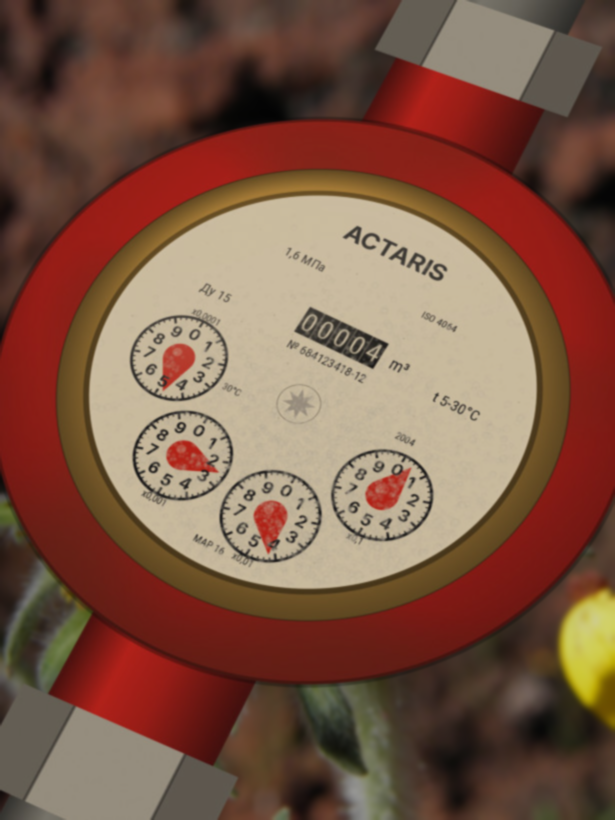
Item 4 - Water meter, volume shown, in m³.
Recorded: 4.0424 m³
